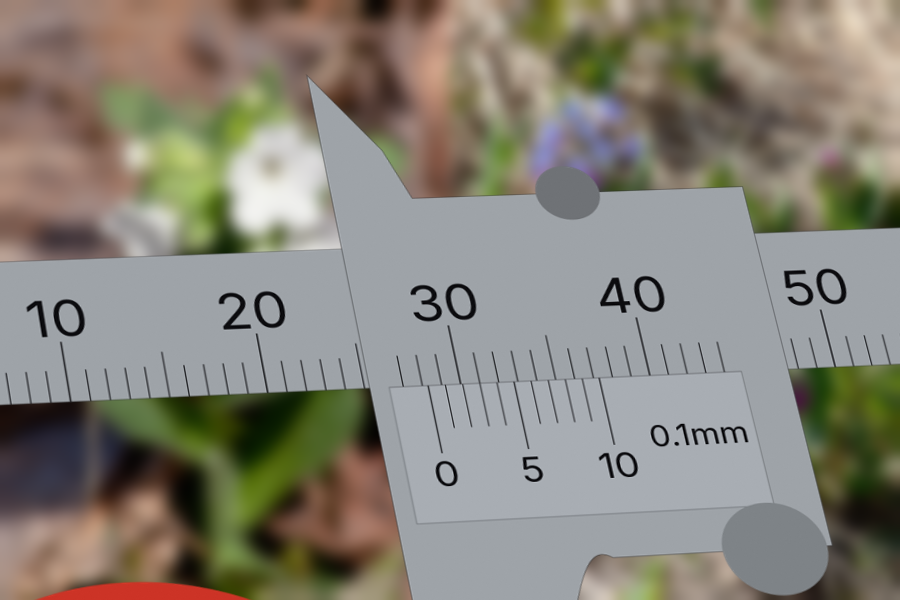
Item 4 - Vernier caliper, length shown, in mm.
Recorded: 28.3 mm
